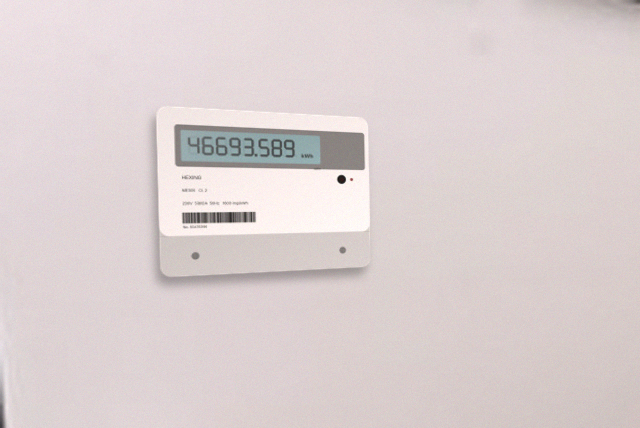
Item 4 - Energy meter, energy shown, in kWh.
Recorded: 46693.589 kWh
